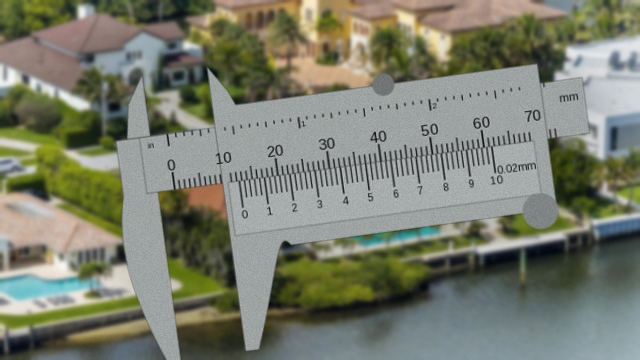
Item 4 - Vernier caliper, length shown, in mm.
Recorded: 12.5 mm
